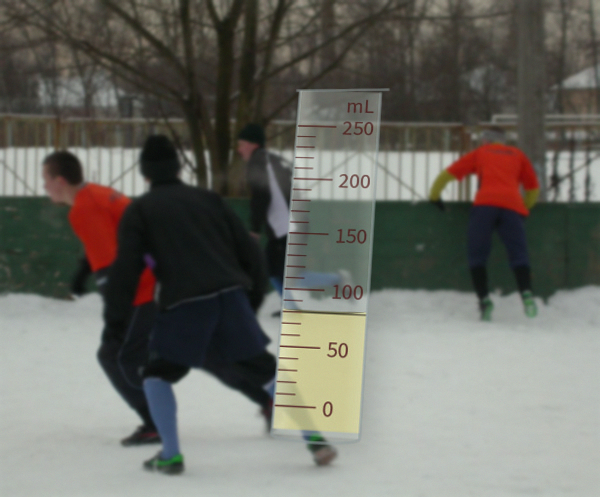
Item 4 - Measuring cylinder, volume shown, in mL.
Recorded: 80 mL
